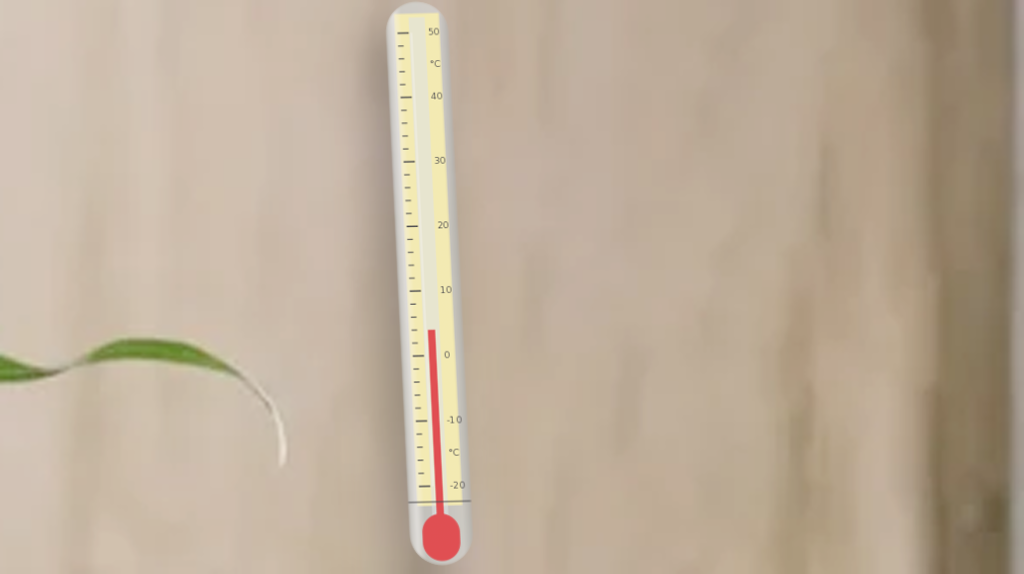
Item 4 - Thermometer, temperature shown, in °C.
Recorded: 4 °C
